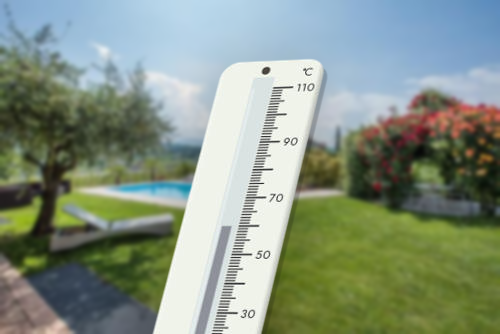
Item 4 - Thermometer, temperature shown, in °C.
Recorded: 60 °C
